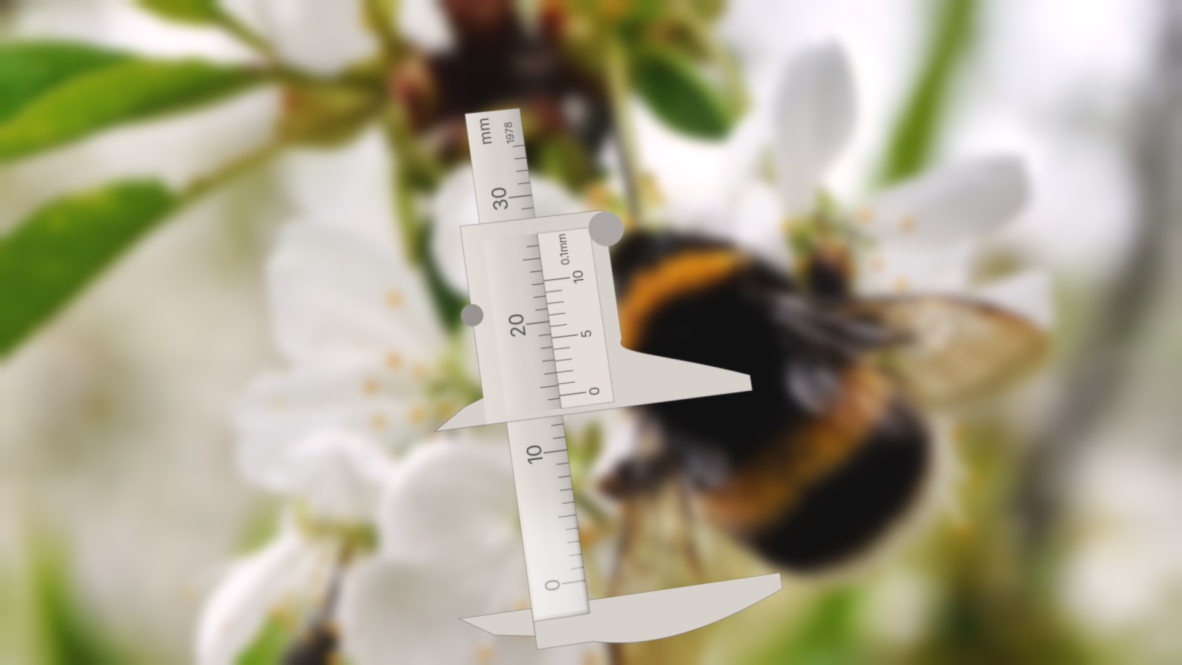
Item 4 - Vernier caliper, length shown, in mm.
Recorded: 14.2 mm
